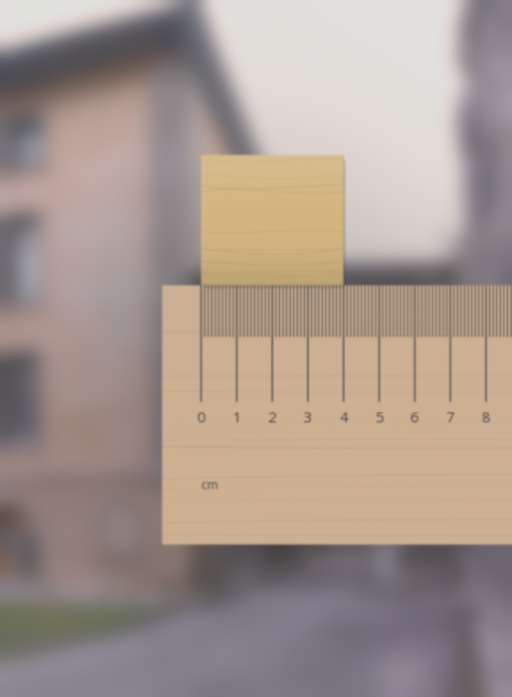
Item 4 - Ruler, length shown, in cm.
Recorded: 4 cm
